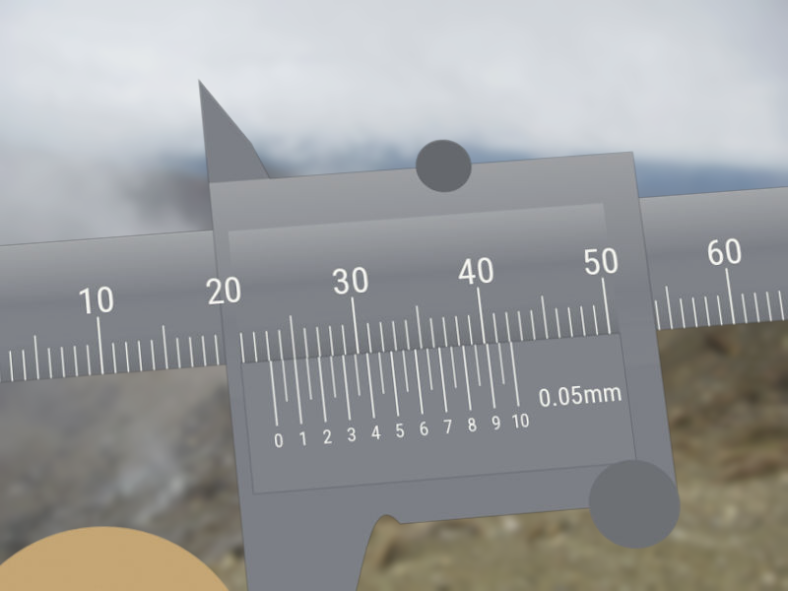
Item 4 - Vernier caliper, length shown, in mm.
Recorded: 23.1 mm
